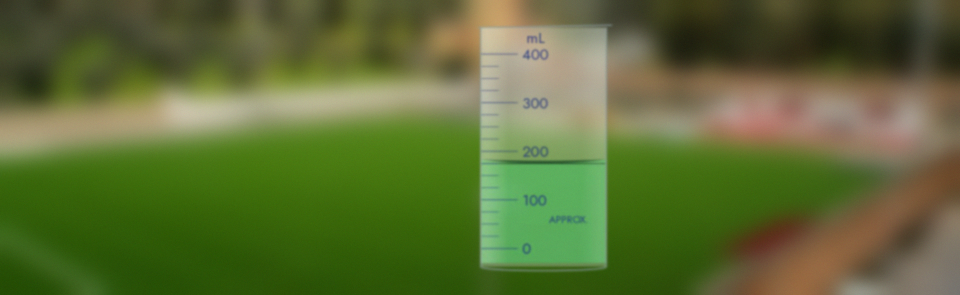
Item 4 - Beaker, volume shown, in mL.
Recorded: 175 mL
